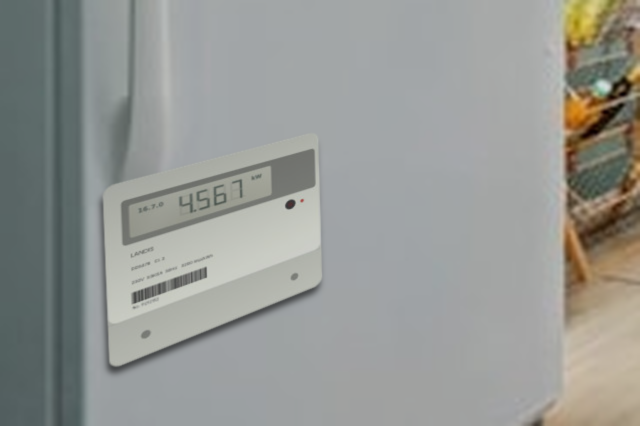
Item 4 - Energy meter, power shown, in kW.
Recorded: 4.567 kW
